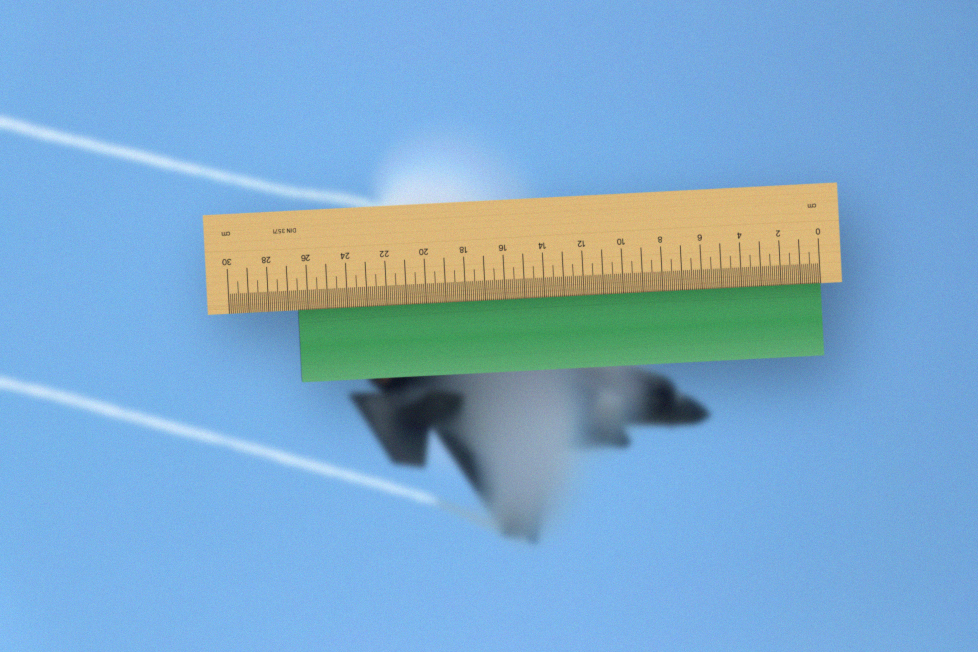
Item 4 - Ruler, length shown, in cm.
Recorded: 26.5 cm
